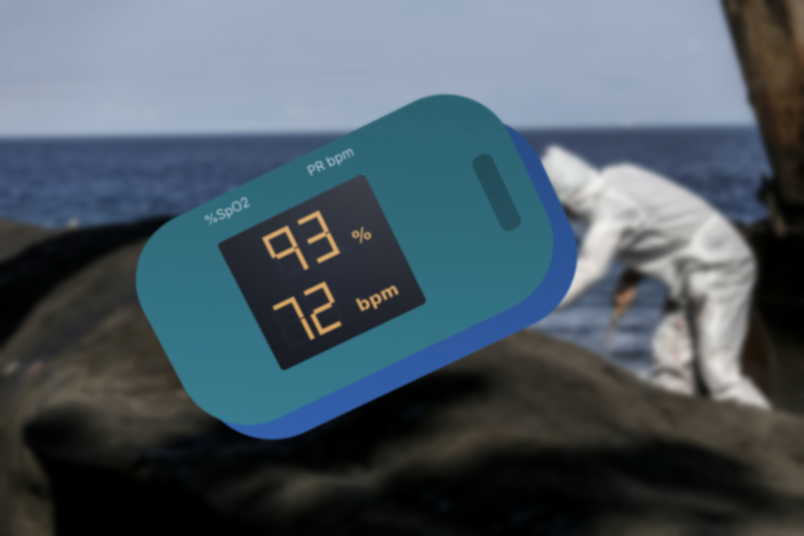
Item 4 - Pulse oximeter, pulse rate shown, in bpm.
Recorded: 72 bpm
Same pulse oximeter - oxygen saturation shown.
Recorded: 93 %
